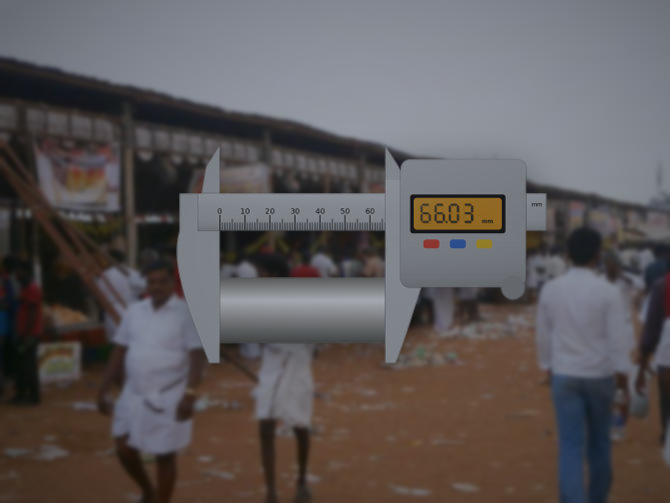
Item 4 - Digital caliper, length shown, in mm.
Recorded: 66.03 mm
